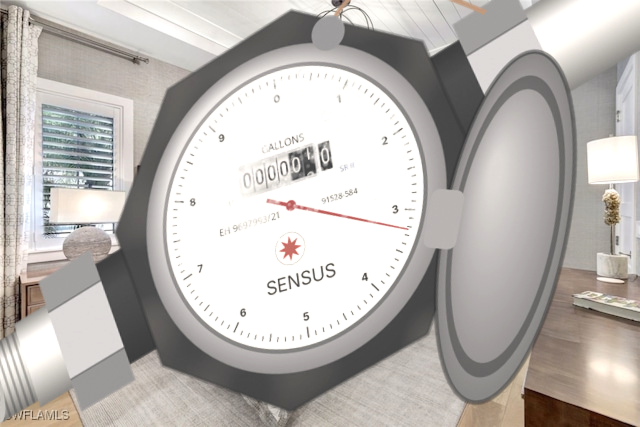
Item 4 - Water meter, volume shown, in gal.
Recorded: 13.2 gal
